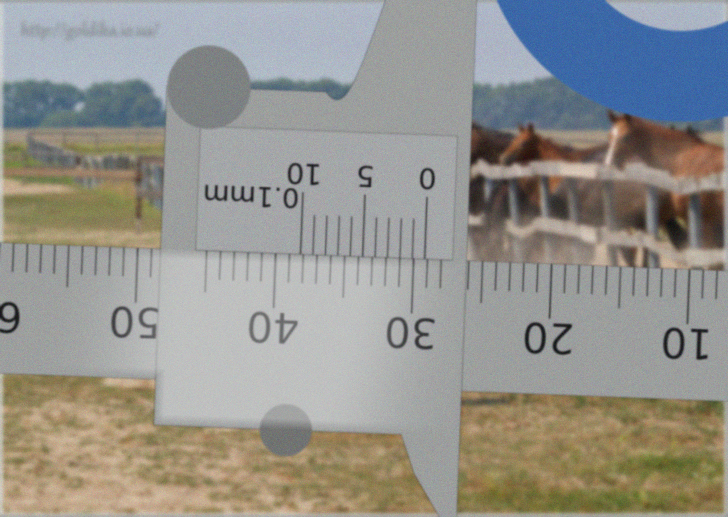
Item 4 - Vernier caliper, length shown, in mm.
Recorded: 29.2 mm
